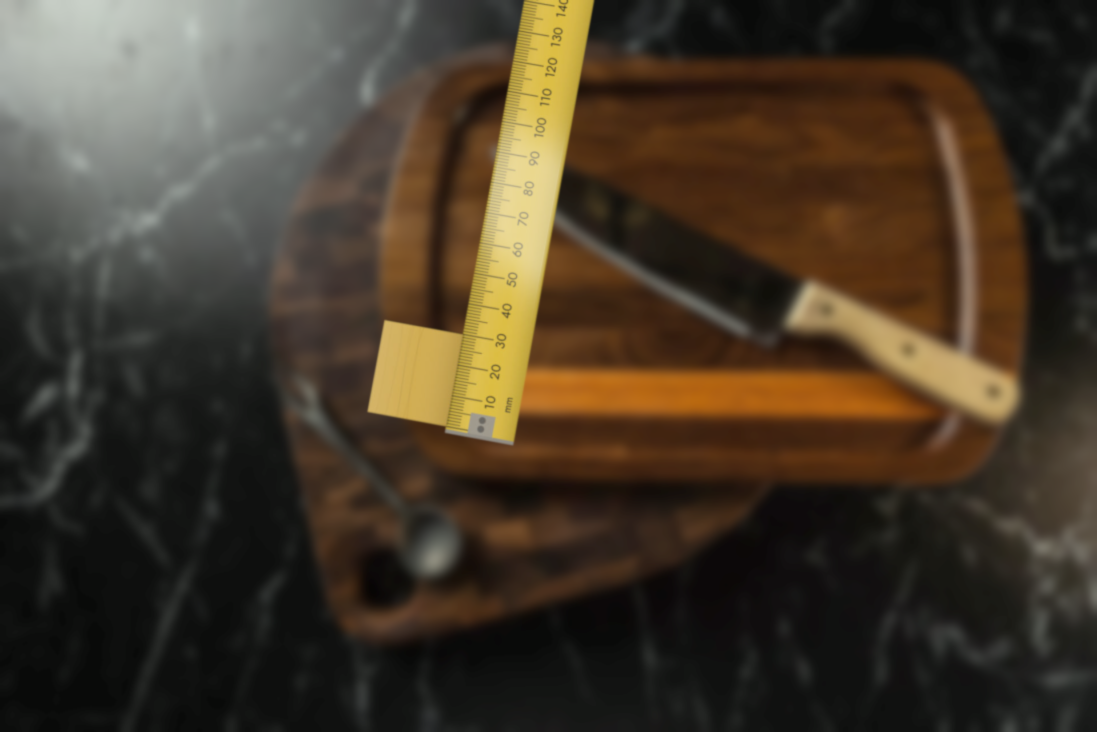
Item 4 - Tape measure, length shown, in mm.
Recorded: 30 mm
